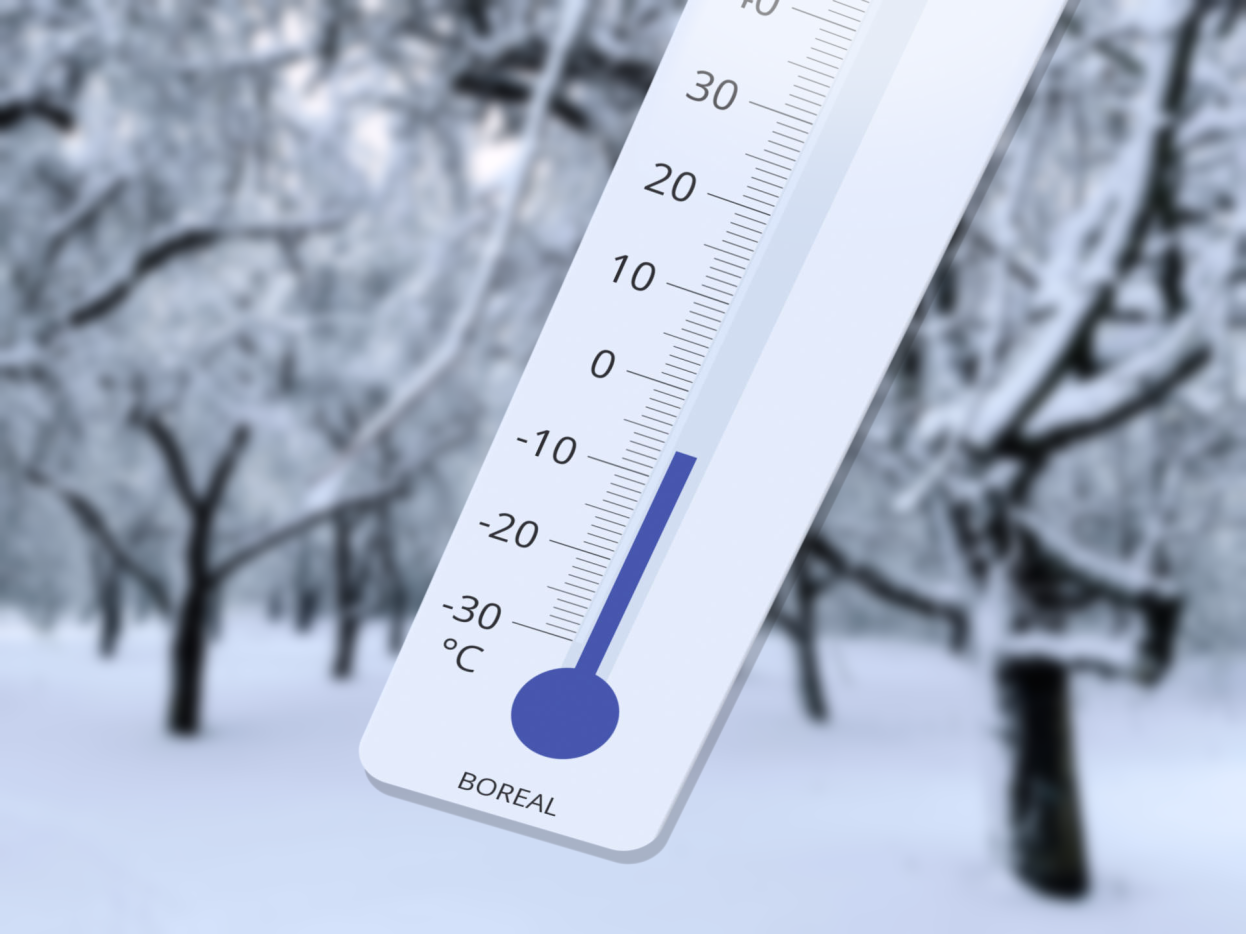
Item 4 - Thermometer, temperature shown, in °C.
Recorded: -6.5 °C
